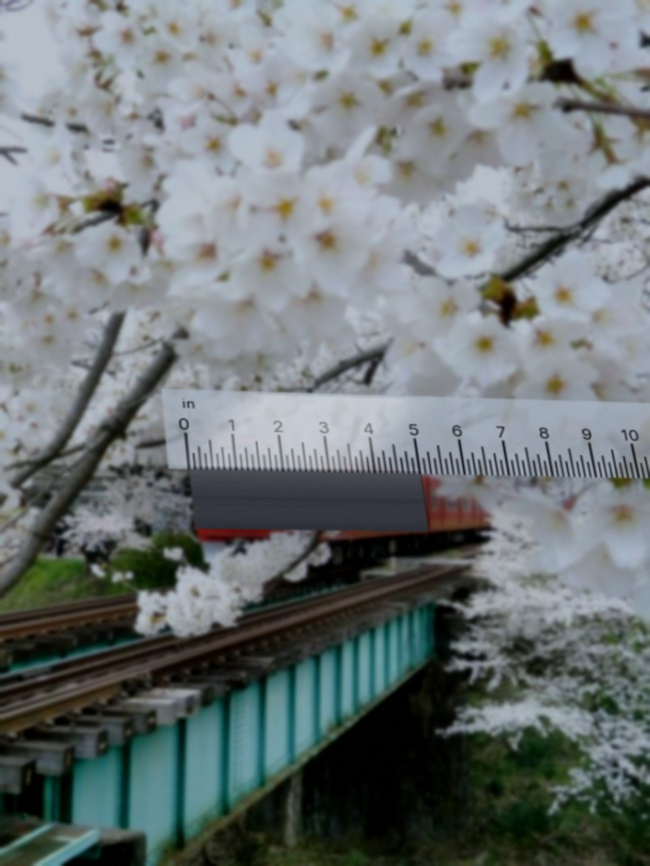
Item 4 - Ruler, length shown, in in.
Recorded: 5 in
